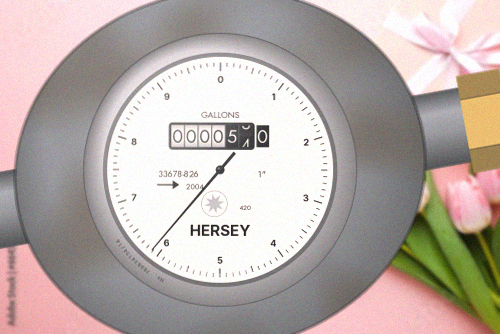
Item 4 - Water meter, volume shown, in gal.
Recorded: 536.1 gal
